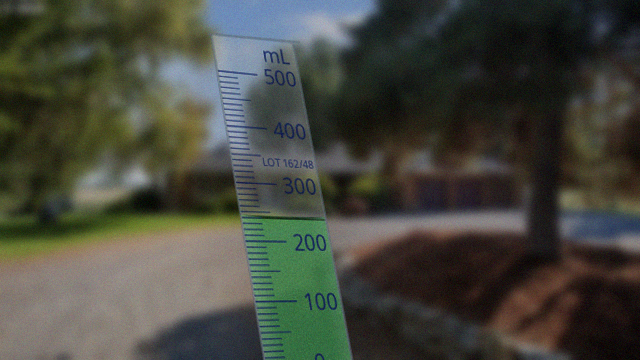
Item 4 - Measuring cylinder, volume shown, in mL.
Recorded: 240 mL
